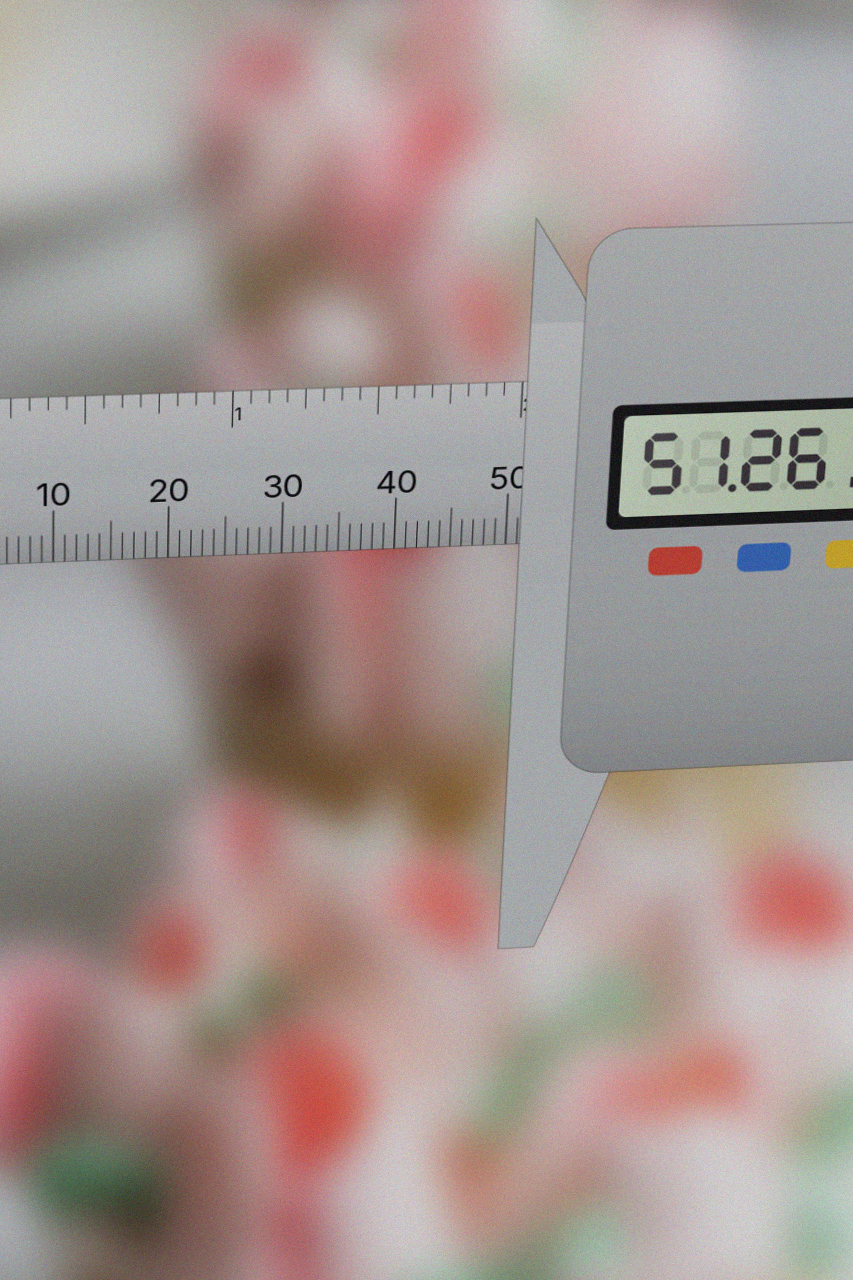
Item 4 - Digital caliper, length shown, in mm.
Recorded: 51.26 mm
